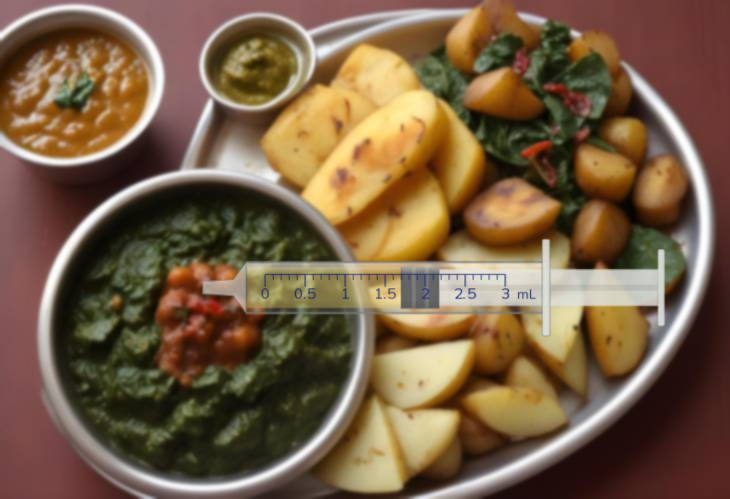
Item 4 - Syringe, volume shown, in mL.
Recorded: 1.7 mL
